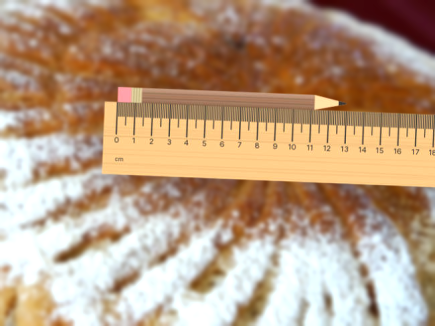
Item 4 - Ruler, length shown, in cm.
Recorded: 13 cm
